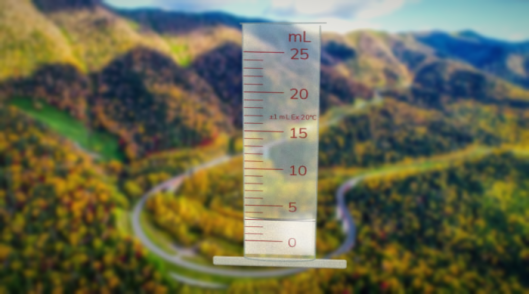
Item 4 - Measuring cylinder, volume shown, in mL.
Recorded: 3 mL
